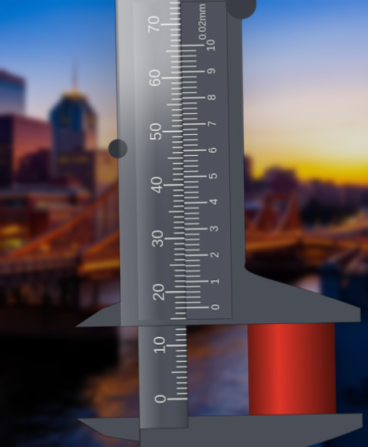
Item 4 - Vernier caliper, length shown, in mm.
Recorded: 17.0 mm
